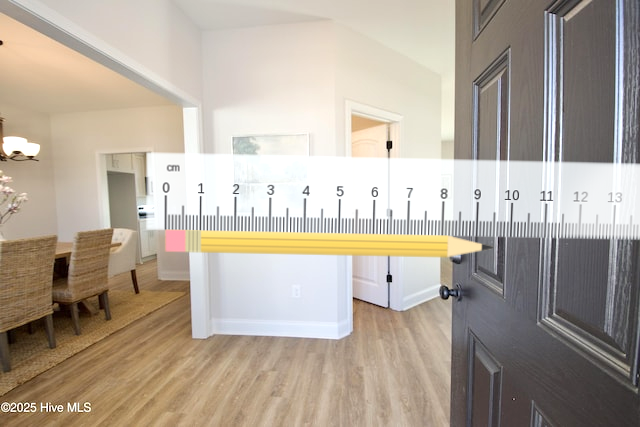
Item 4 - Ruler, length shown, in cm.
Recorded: 9.5 cm
